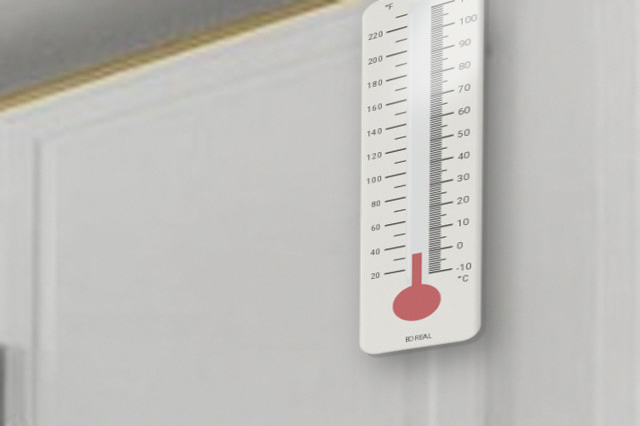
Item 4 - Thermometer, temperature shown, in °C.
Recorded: 0 °C
